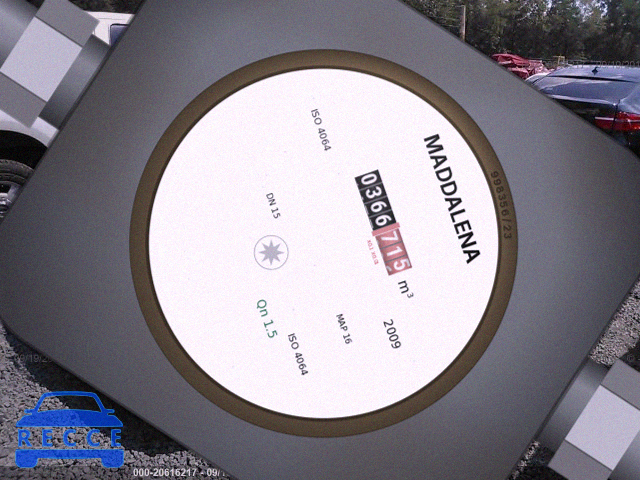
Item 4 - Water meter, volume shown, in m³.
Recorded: 366.715 m³
